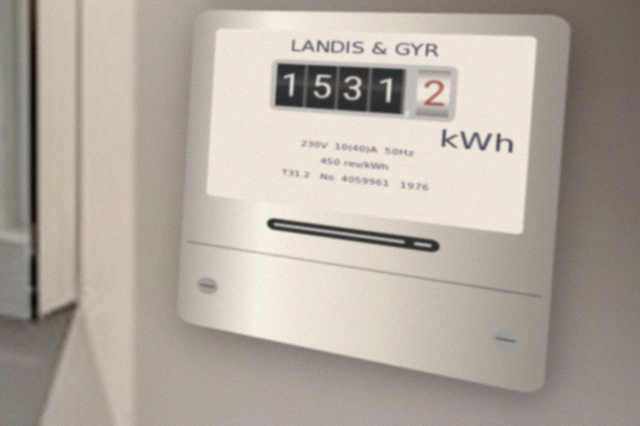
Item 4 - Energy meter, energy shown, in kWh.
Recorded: 1531.2 kWh
